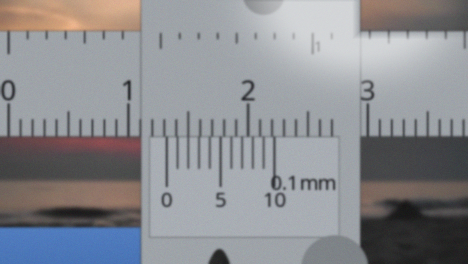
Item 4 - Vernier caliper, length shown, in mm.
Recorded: 13.2 mm
